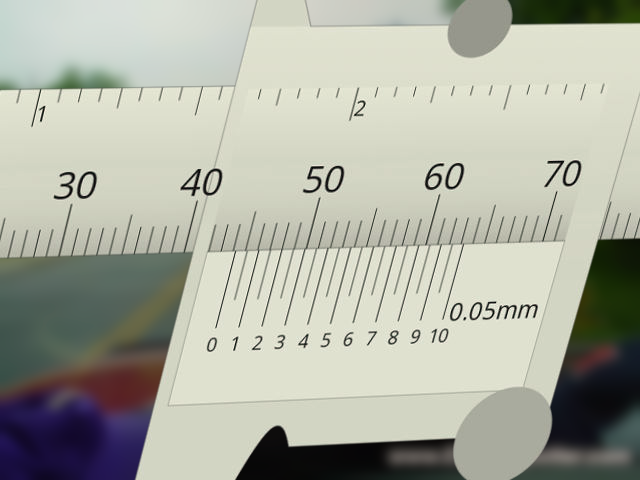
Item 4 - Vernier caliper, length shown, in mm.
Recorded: 44.2 mm
